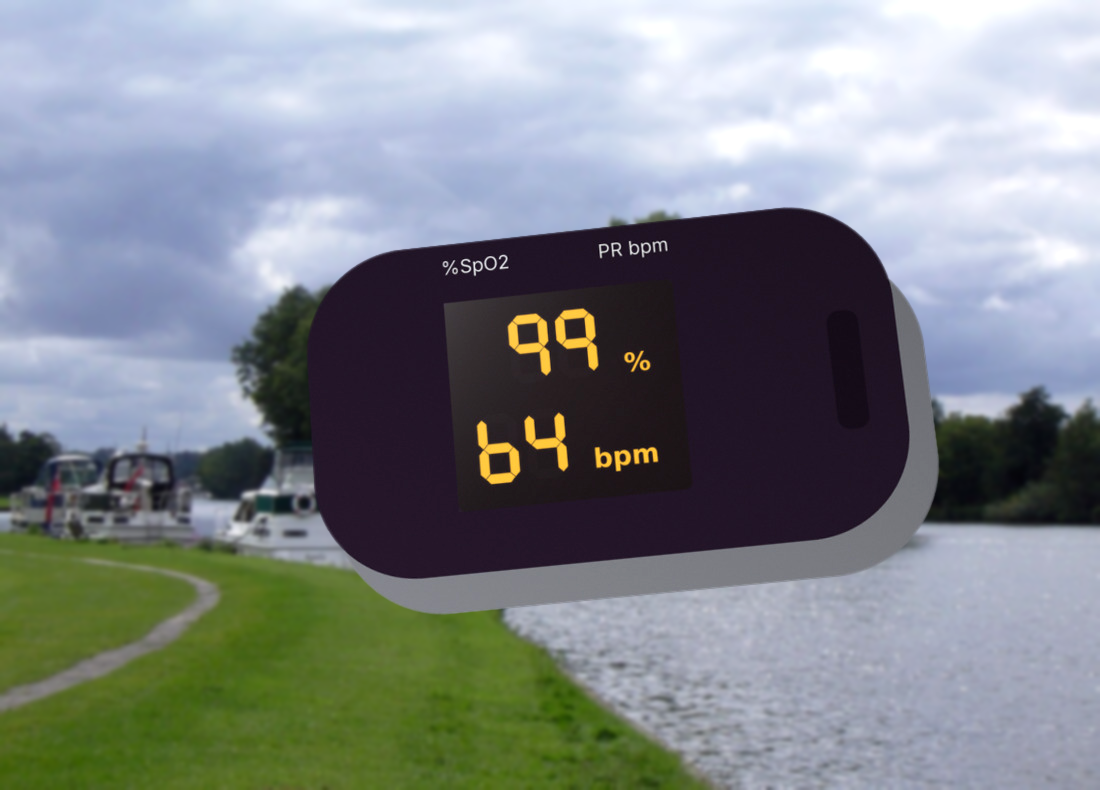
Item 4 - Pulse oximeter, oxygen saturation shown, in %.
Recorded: 99 %
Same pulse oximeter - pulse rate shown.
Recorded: 64 bpm
